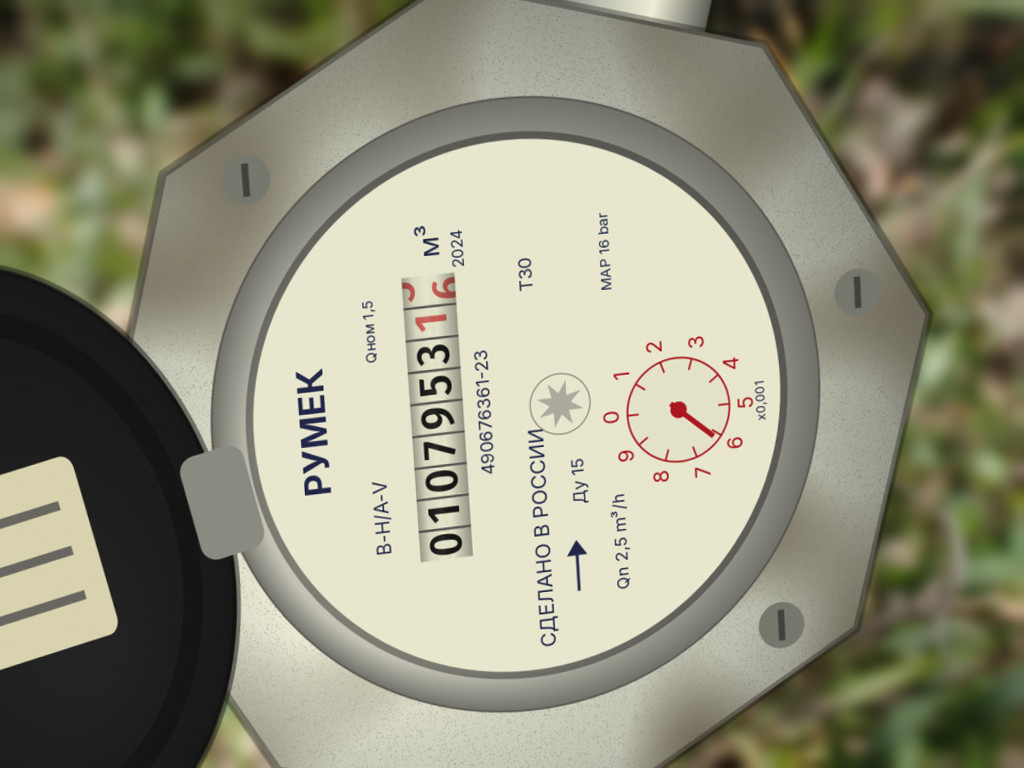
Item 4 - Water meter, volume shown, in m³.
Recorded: 107953.156 m³
